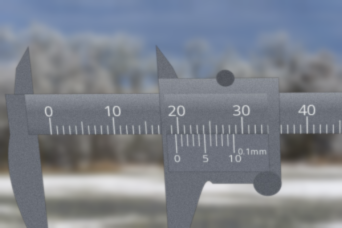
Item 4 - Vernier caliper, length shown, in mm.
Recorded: 19.6 mm
